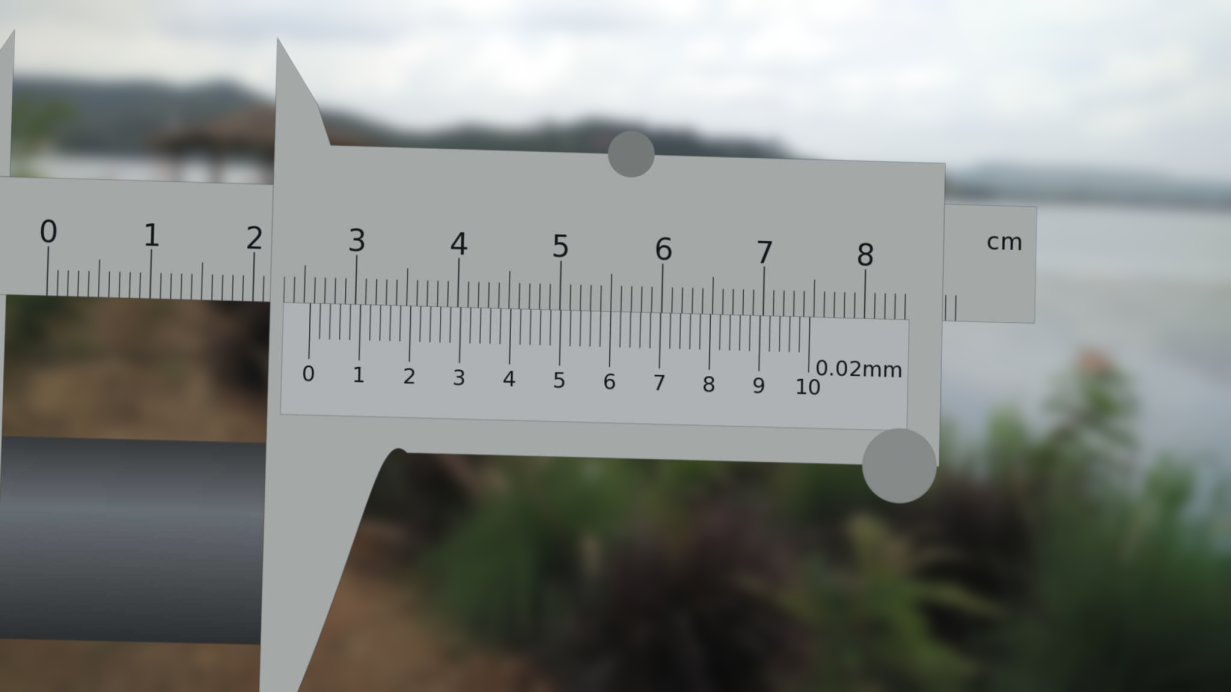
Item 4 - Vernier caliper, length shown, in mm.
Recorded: 25.6 mm
